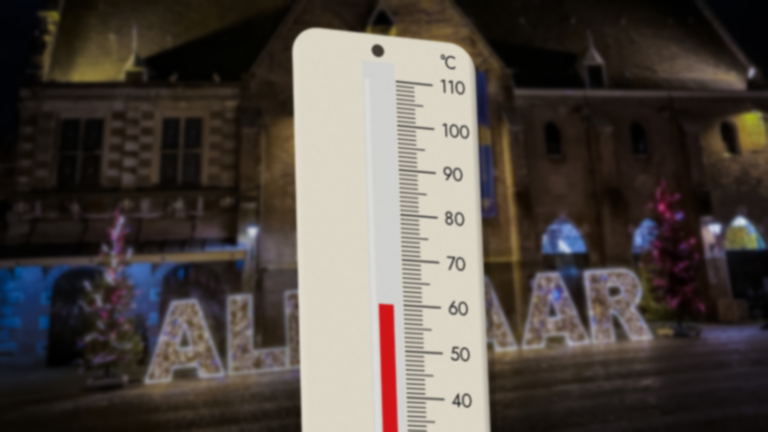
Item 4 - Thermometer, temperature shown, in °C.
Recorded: 60 °C
